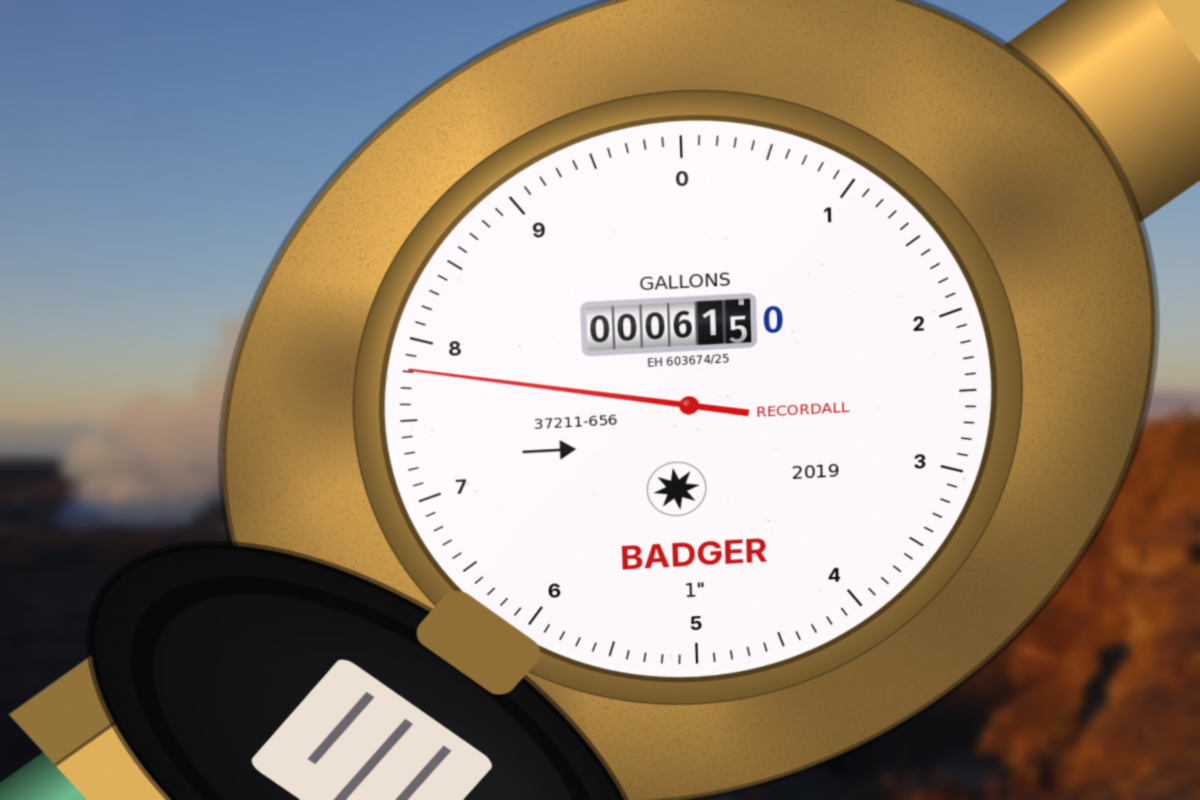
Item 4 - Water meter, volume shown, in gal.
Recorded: 6147.8 gal
